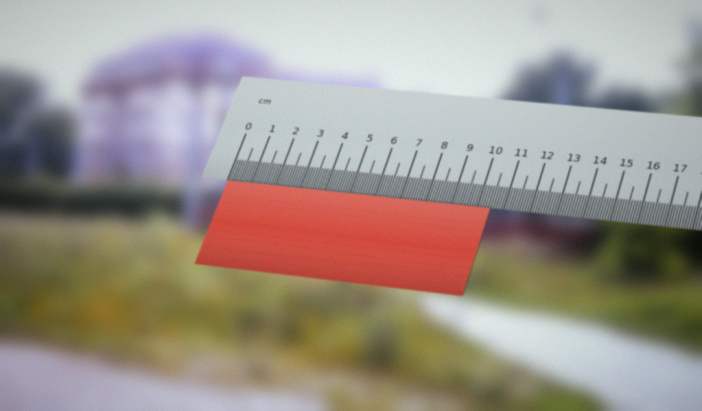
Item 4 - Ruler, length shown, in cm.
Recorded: 10.5 cm
